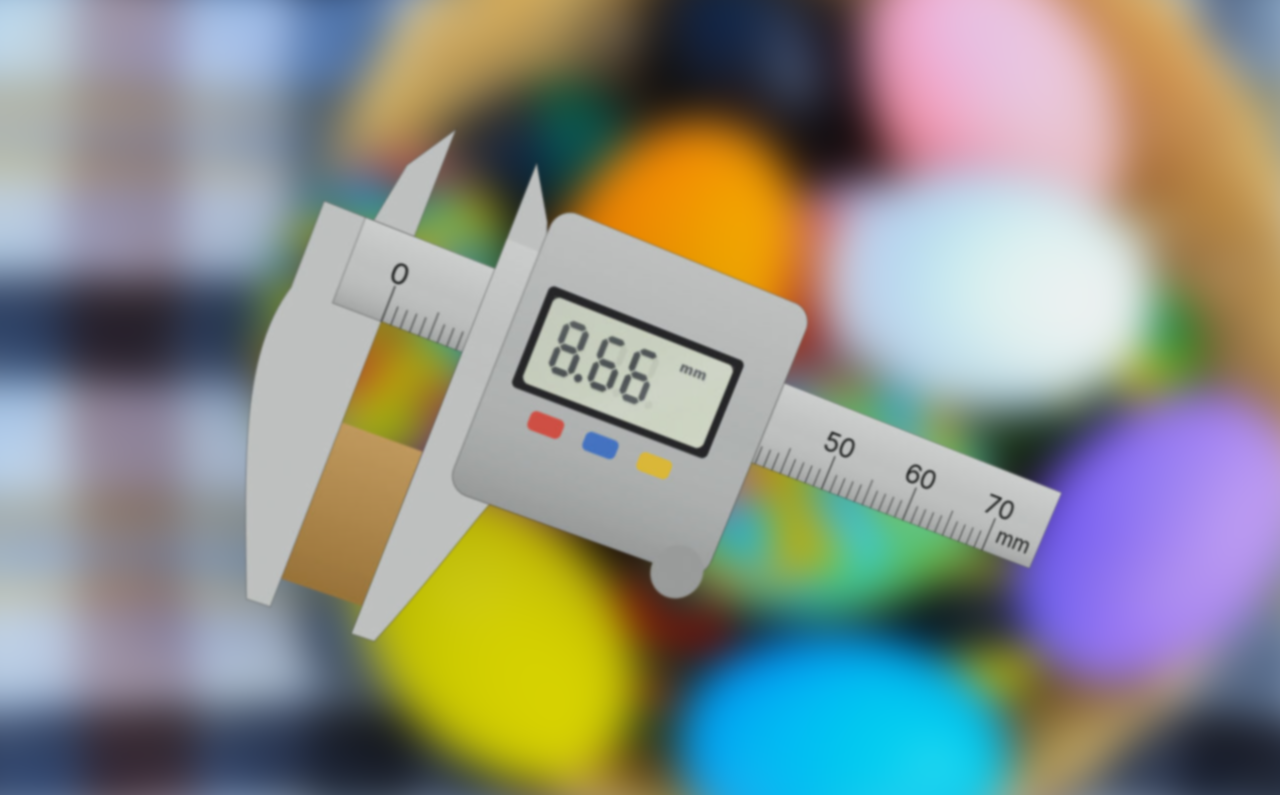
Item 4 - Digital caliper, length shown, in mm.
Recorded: 8.66 mm
